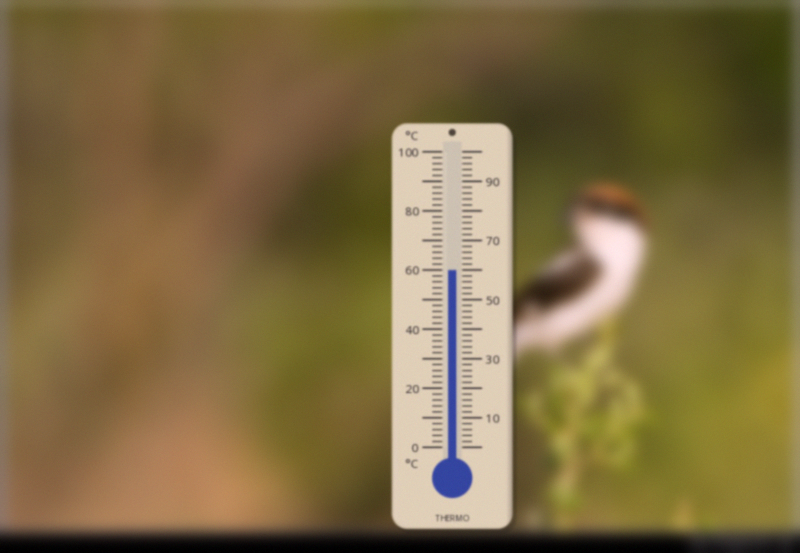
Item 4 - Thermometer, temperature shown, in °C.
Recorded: 60 °C
